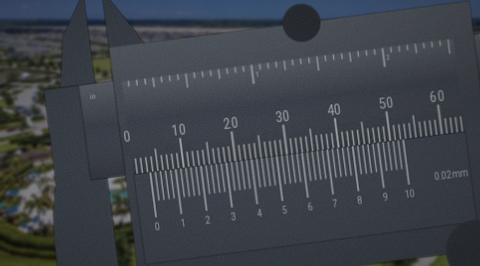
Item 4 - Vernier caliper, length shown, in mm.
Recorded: 3.5 mm
